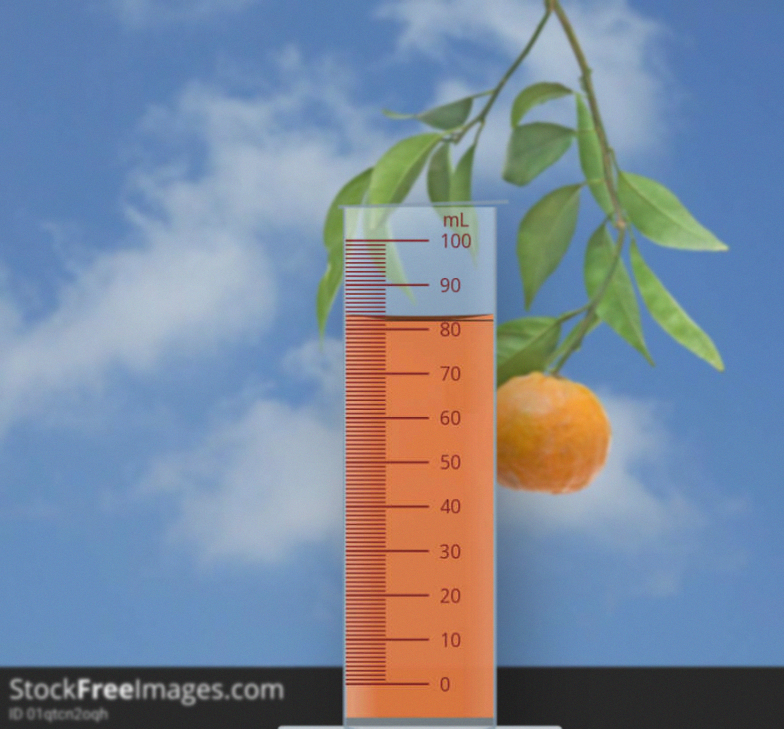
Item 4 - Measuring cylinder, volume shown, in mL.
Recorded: 82 mL
